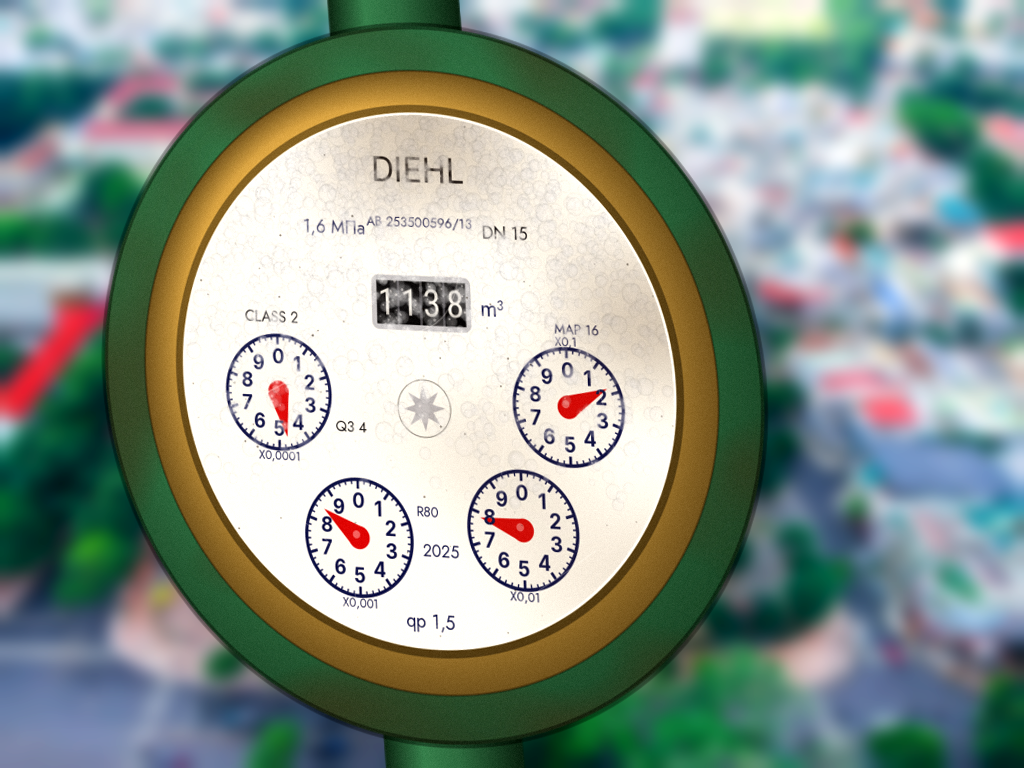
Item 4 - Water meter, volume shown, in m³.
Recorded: 1138.1784 m³
